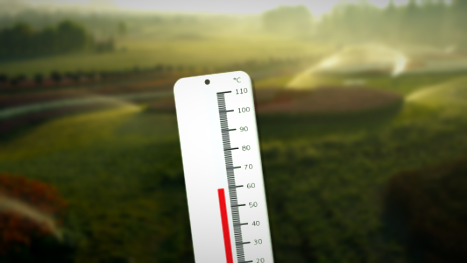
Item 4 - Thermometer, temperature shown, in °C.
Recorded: 60 °C
